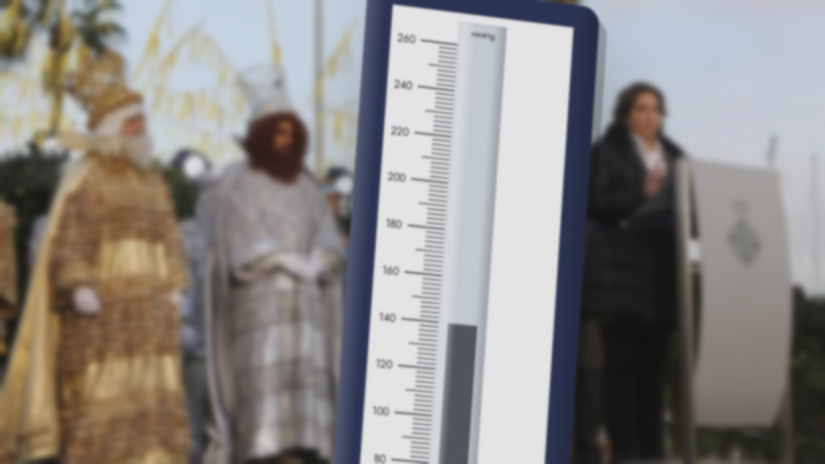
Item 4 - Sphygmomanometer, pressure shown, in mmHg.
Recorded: 140 mmHg
